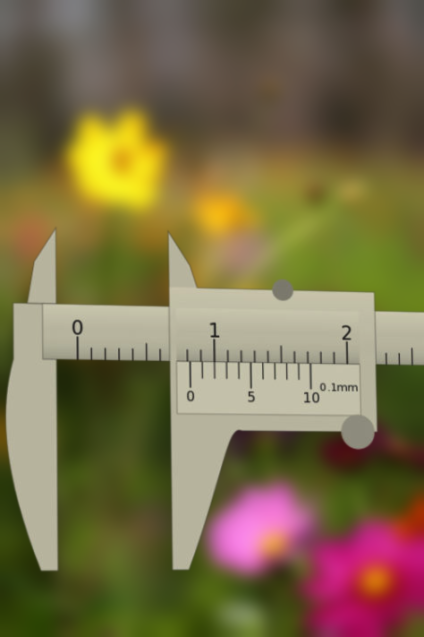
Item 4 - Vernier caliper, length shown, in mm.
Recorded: 8.2 mm
